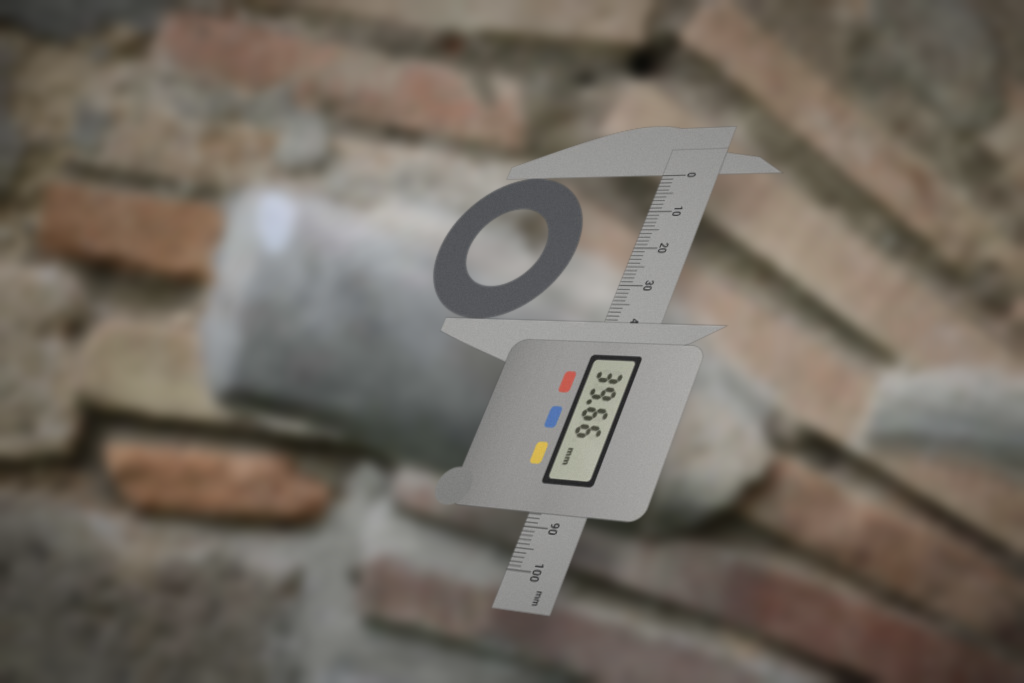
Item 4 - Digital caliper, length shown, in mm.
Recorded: 39.66 mm
